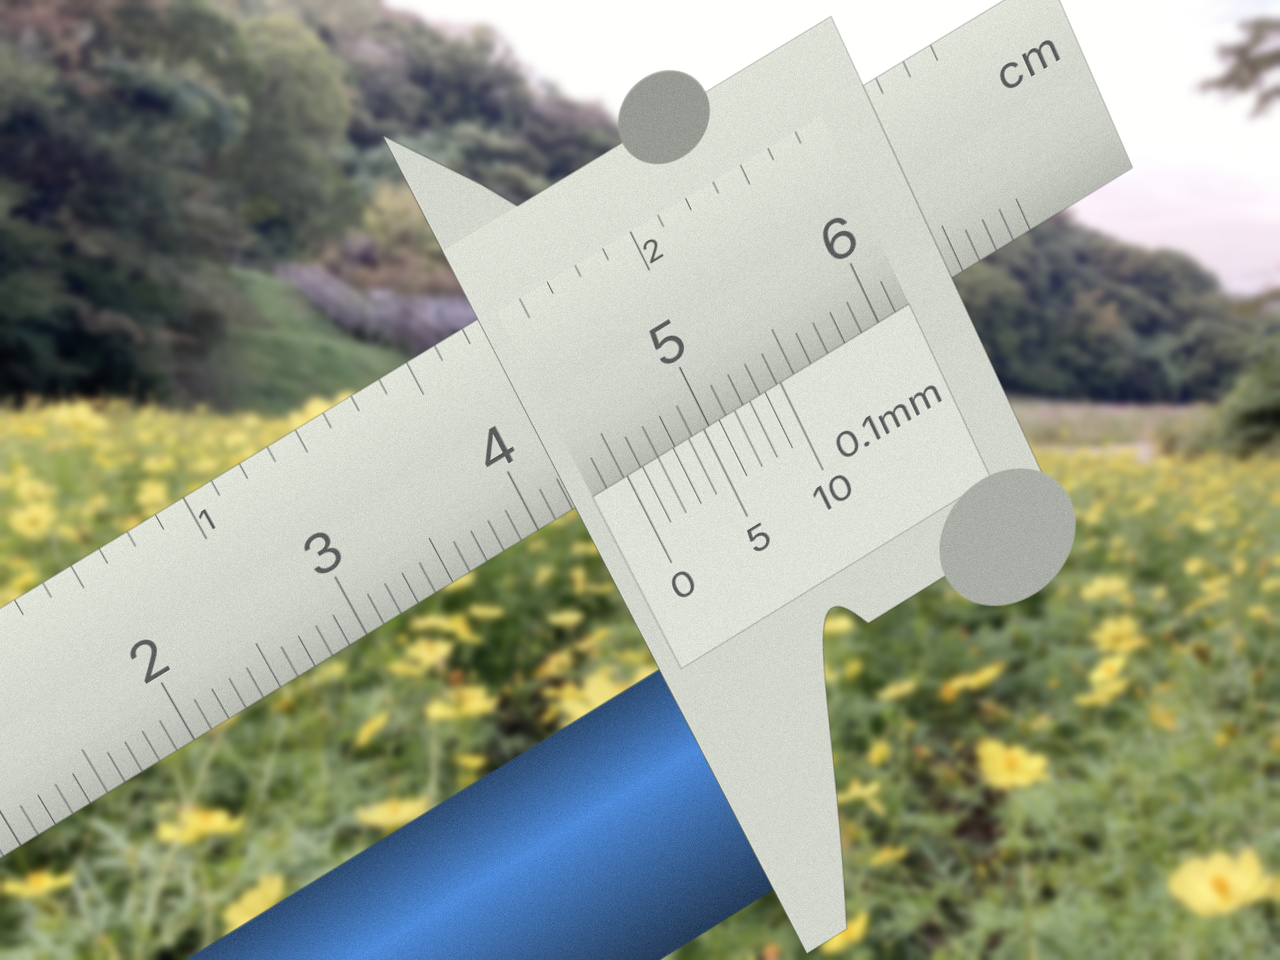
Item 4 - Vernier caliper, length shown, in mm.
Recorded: 45.2 mm
